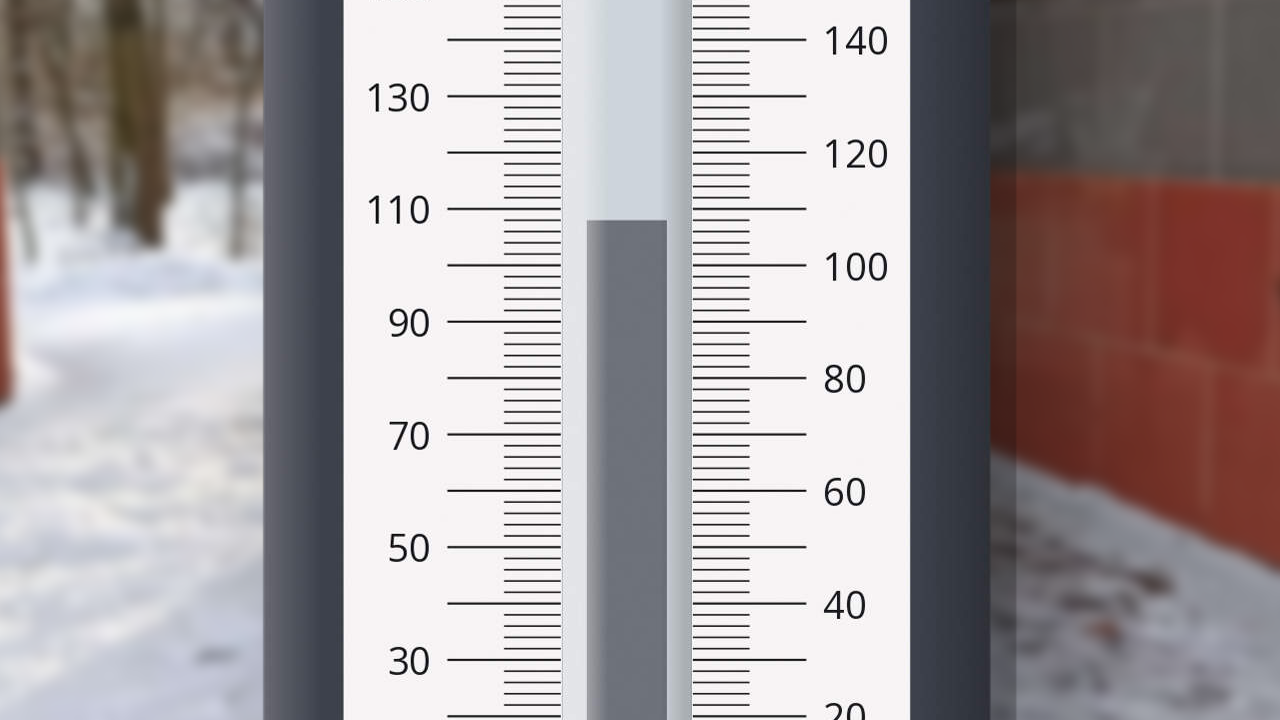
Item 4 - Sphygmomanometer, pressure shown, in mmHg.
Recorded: 108 mmHg
